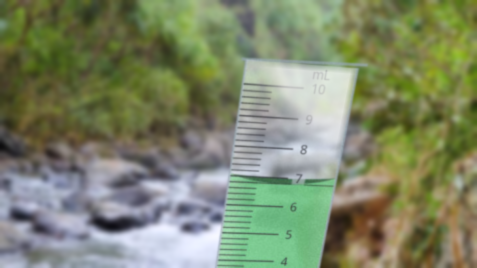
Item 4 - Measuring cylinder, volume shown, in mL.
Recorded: 6.8 mL
